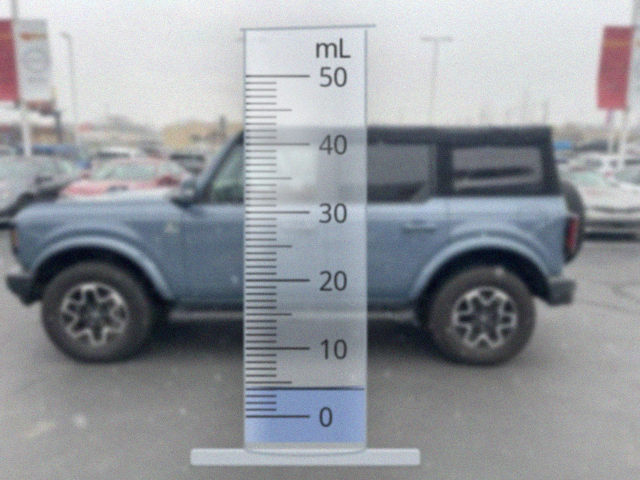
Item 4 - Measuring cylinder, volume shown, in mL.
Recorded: 4 mL
